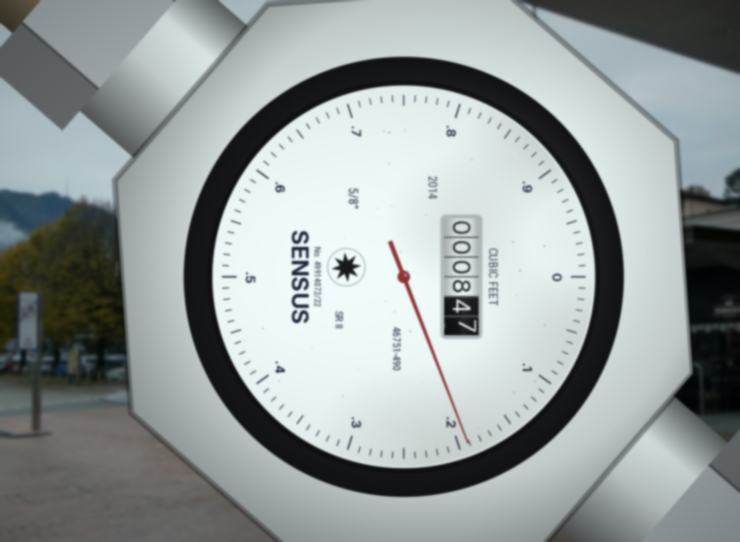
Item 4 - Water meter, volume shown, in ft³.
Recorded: 847.19 ft³
